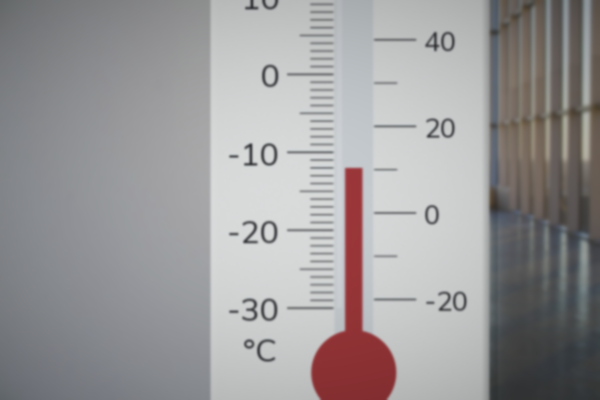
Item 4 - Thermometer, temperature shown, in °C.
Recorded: -12 °C
